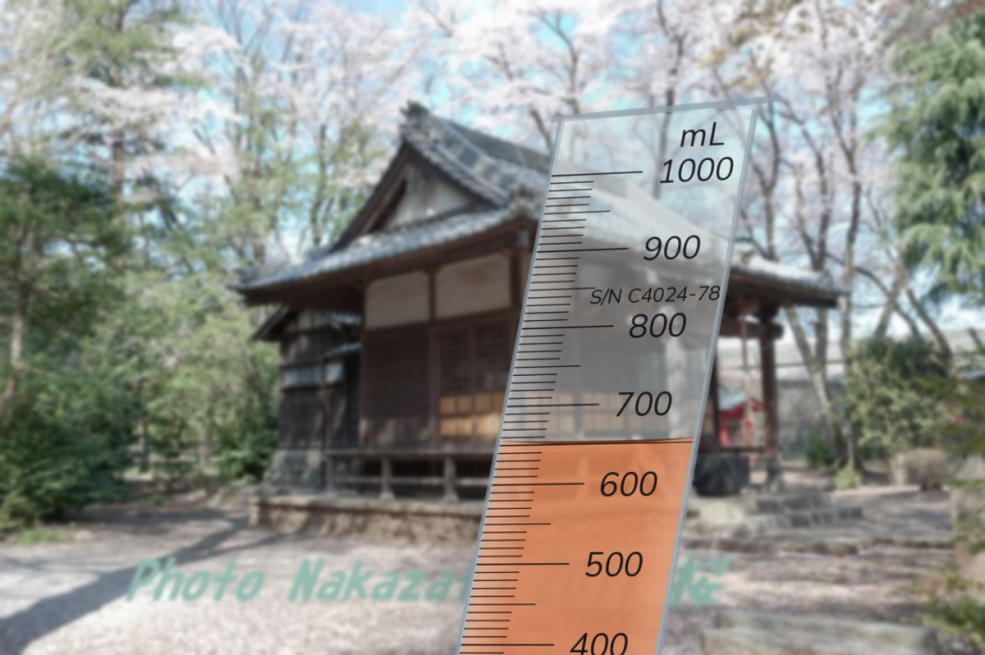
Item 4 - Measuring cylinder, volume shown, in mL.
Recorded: 650 mL
